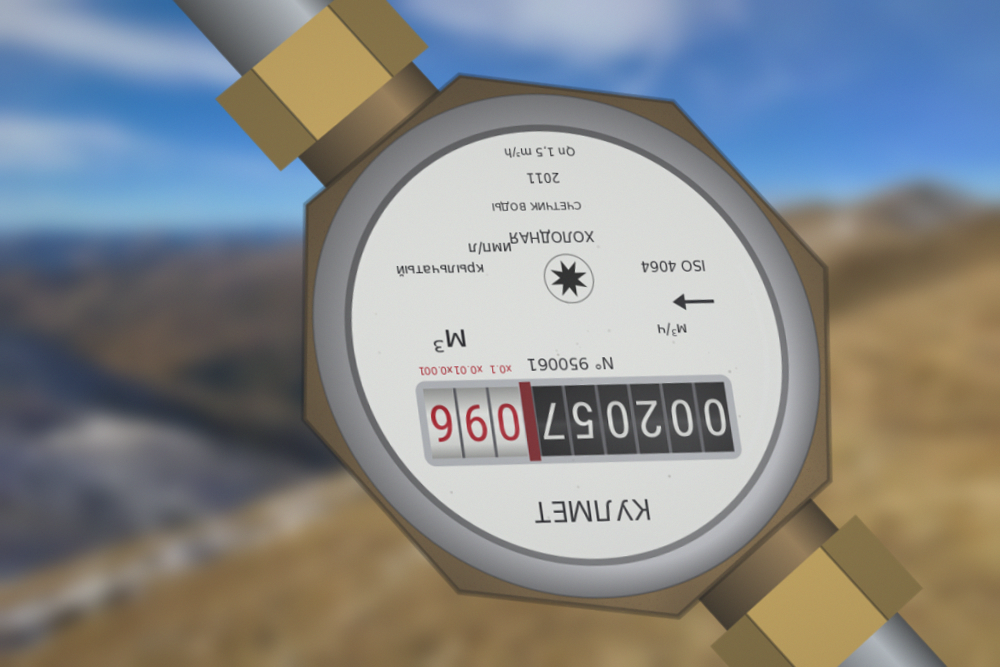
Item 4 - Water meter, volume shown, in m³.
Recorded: 2057.096 m³
